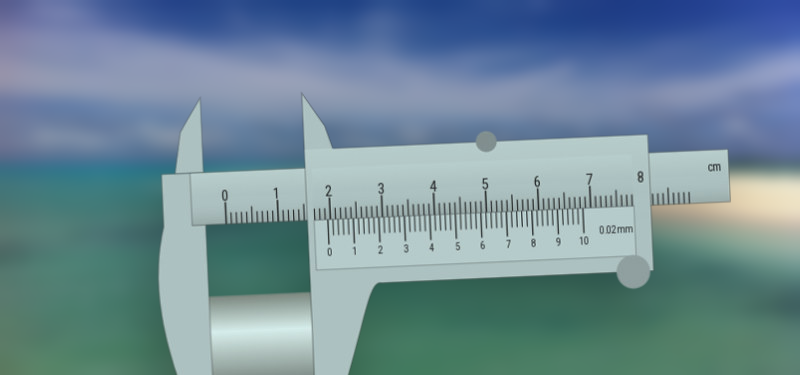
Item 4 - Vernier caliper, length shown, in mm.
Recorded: 19.5 mm
